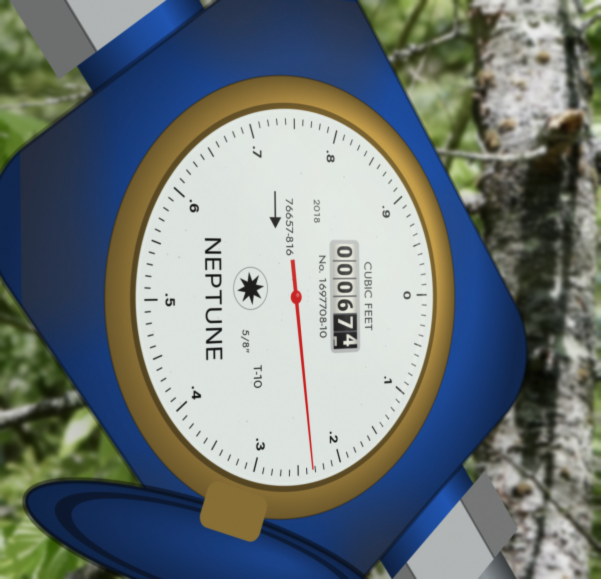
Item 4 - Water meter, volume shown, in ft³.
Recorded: 674.23 ft³
